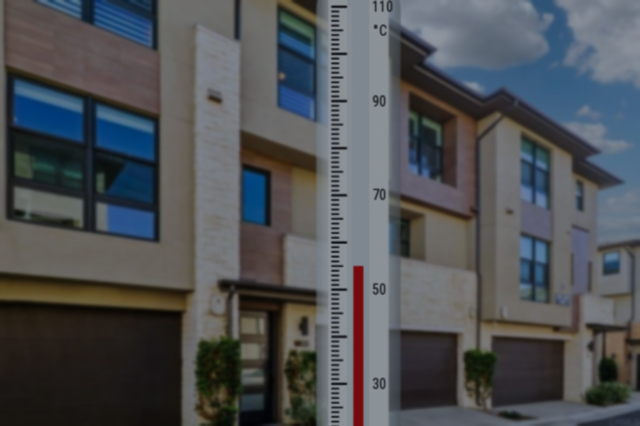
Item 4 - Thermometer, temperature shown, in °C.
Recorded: 55 °C
